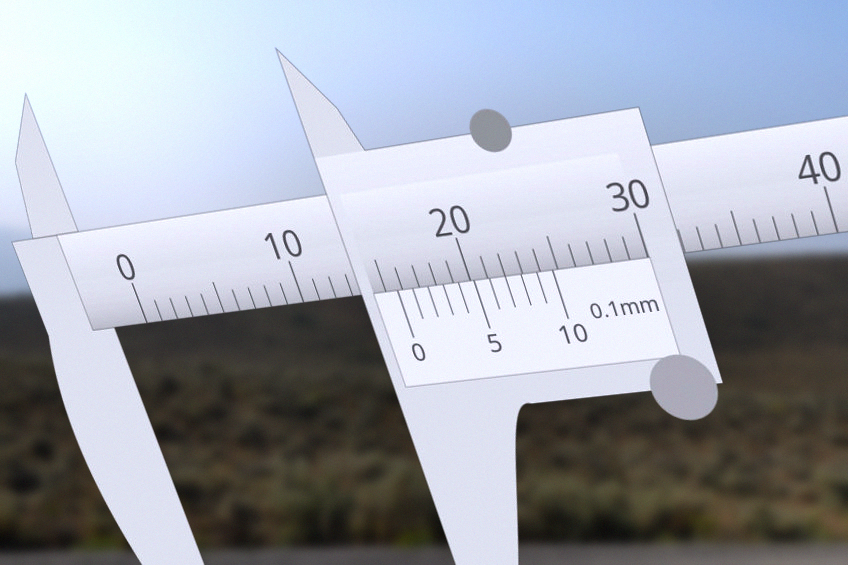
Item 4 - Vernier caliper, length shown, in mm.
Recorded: 15.7 mm
